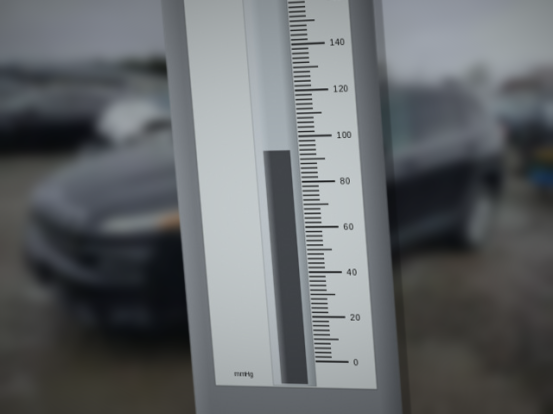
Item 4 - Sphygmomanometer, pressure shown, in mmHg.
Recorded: 94 mmHg
